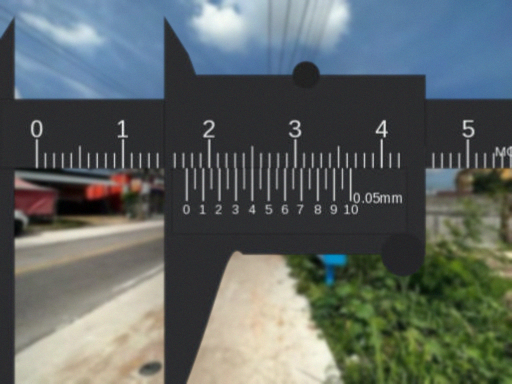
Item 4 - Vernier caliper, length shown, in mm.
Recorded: 17.4 mm
